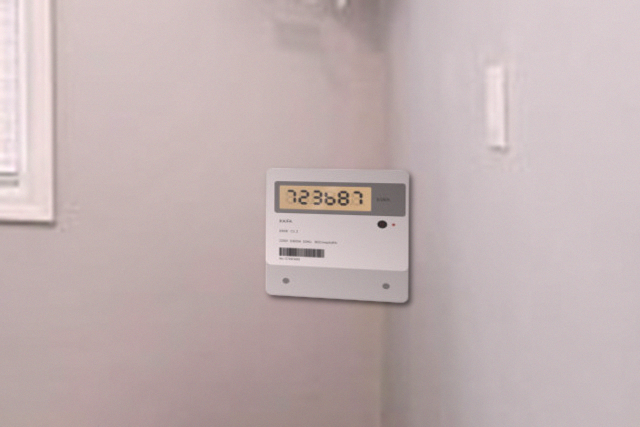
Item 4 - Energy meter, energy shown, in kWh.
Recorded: 723687 kWh
